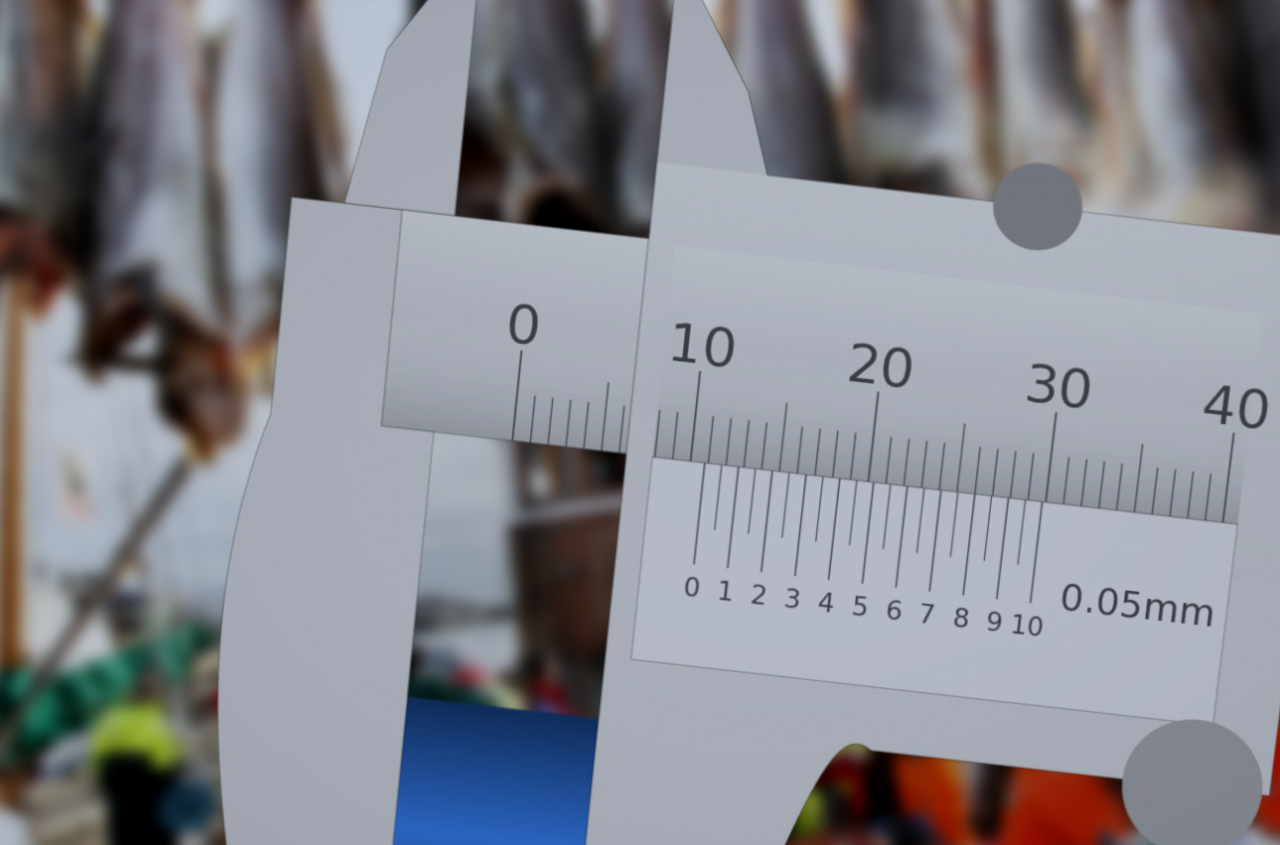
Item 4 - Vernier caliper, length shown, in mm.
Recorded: 10.8 mm
